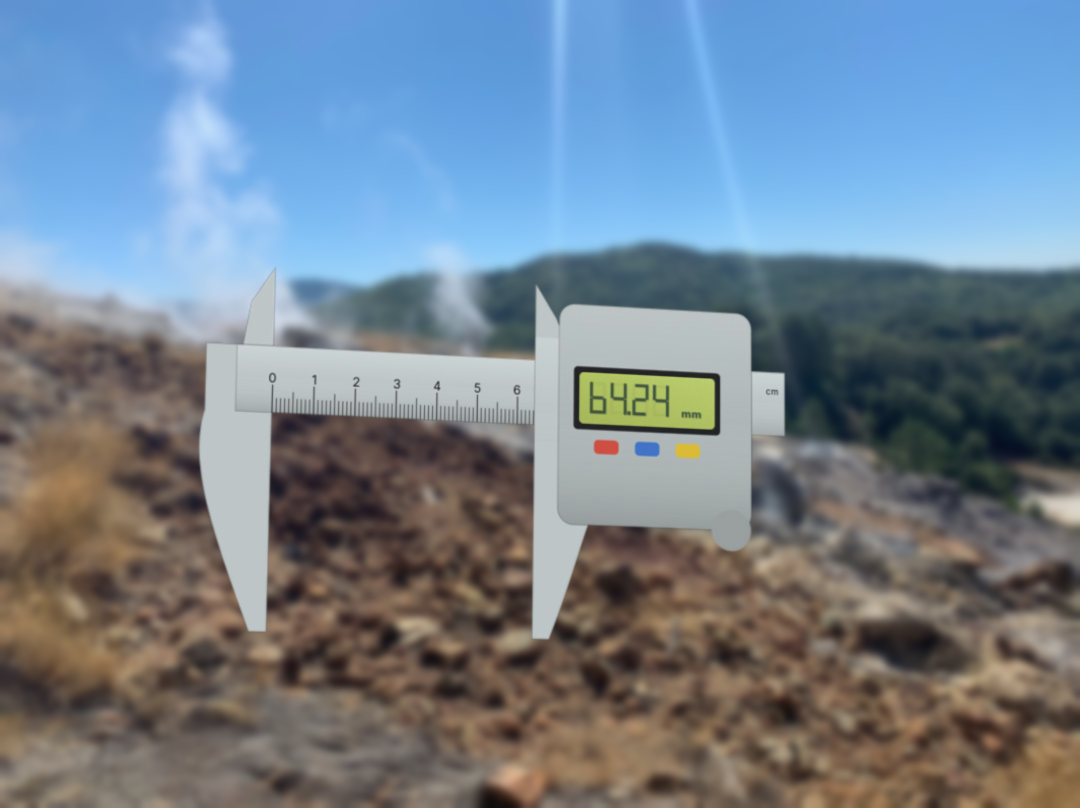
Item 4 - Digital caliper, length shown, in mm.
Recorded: 64.24 mm
